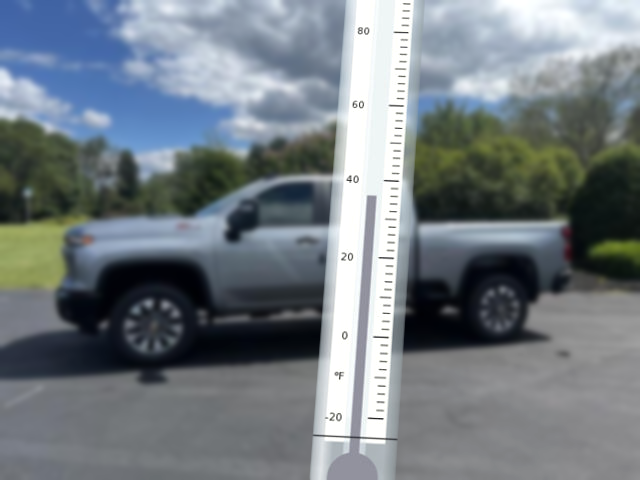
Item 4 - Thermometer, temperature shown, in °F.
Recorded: 36 °F
